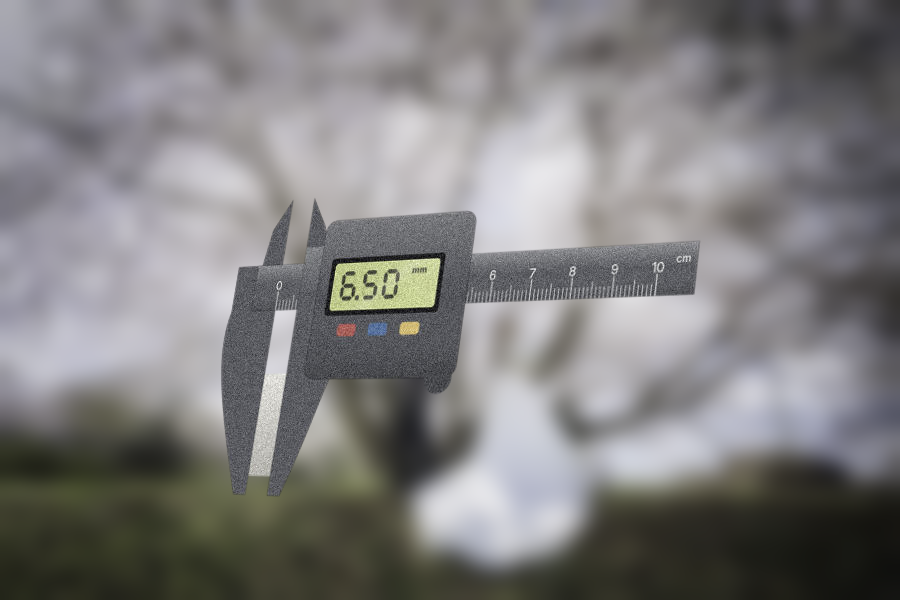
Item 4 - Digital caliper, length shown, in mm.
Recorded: 6.50 mm
